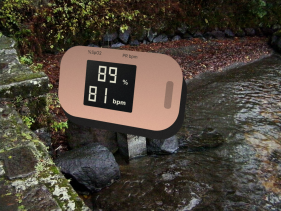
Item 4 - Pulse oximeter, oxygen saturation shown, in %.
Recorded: 89 %
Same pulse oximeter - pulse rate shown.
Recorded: 81 bpm
